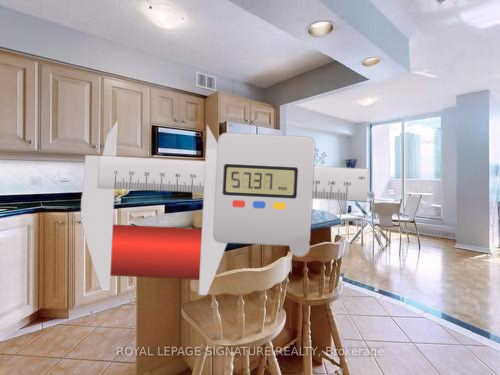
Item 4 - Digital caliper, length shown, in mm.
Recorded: 57.37 mm
